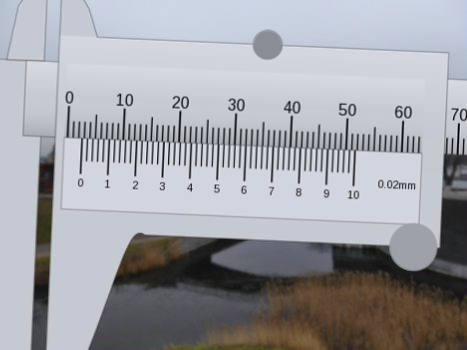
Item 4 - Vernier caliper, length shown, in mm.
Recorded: 2.6 mm
